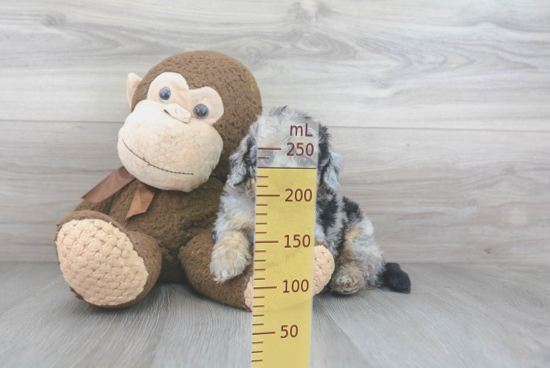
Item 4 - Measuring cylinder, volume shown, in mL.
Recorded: 230 mL
